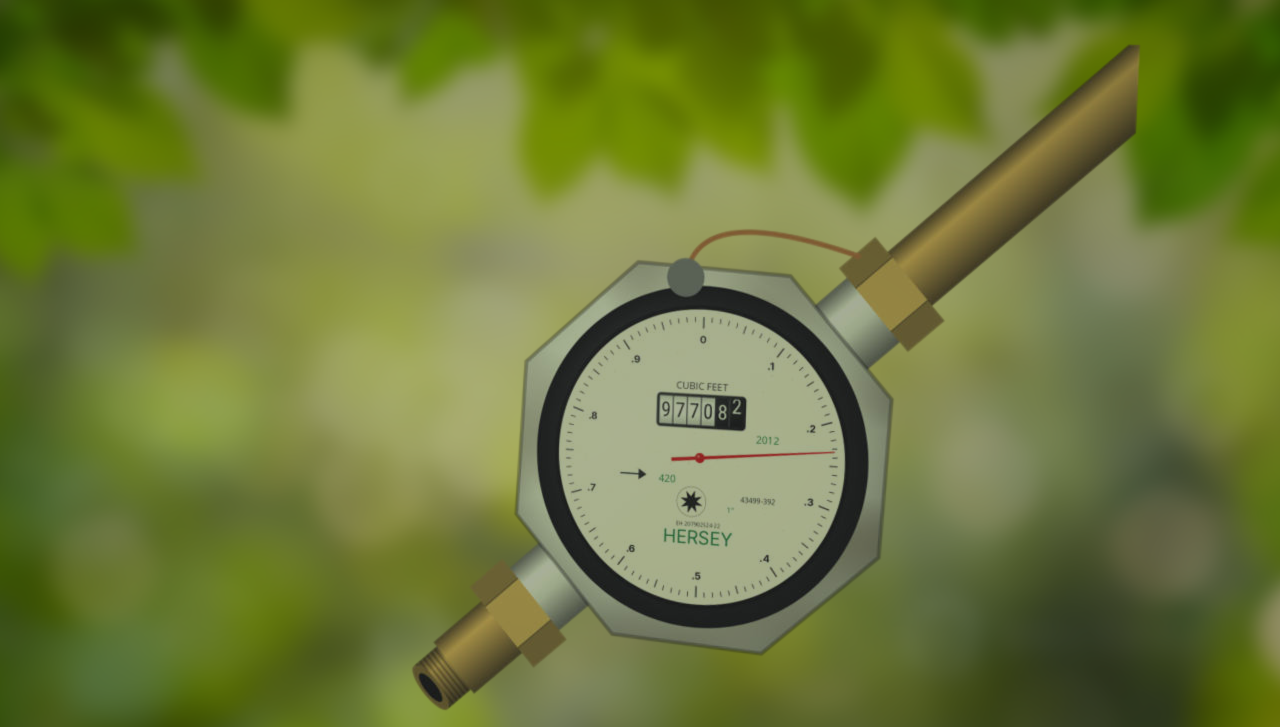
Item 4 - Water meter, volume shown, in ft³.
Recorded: 977082.23 ft³
